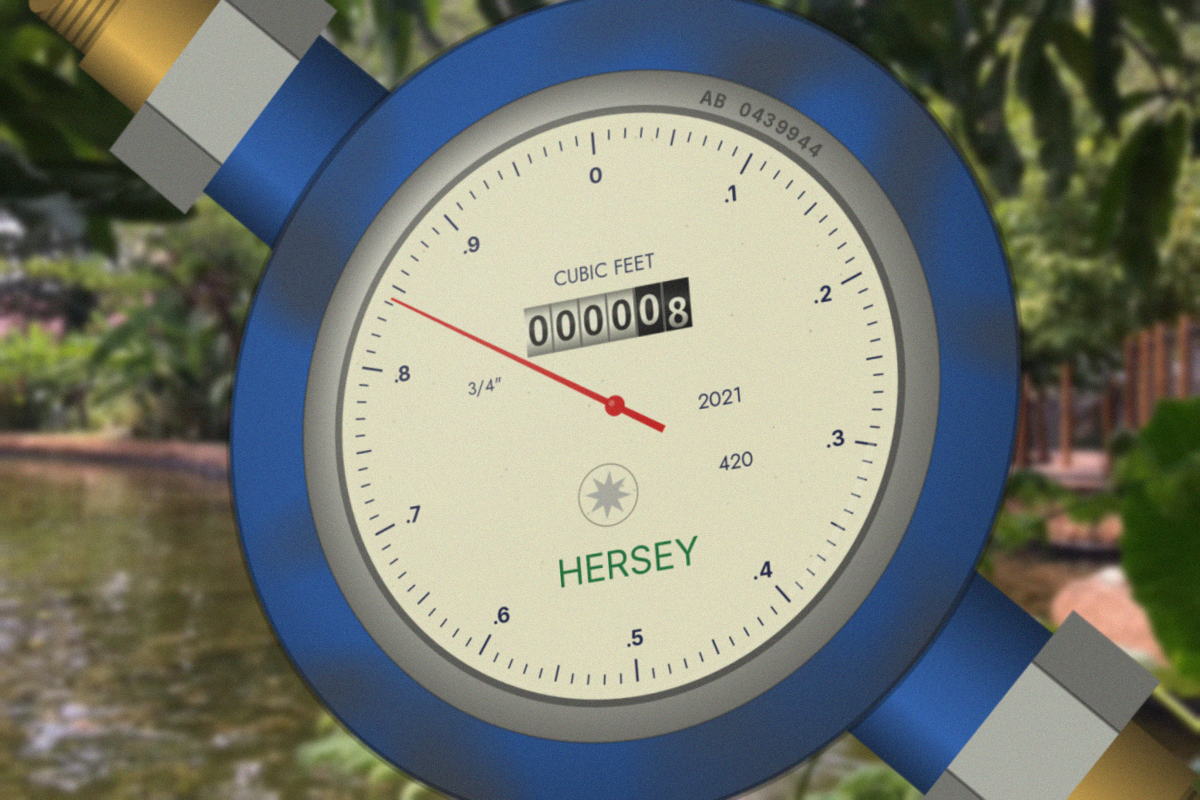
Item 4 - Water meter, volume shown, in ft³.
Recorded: 7.84 ft³
